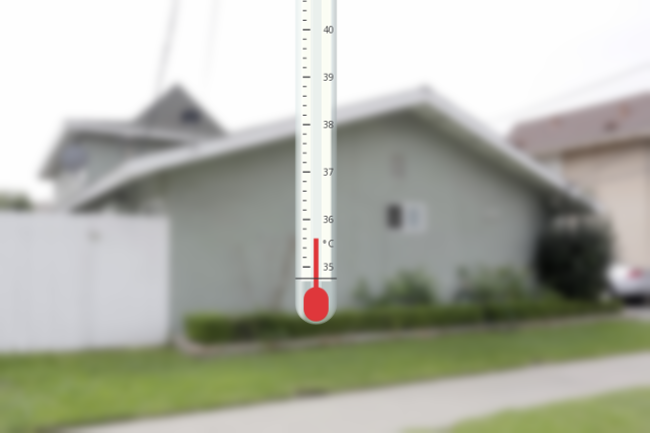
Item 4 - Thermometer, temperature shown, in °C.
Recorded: 35.6 °C
